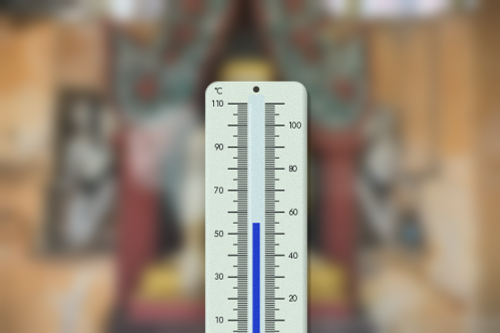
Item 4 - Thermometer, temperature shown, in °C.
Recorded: 55 °C
